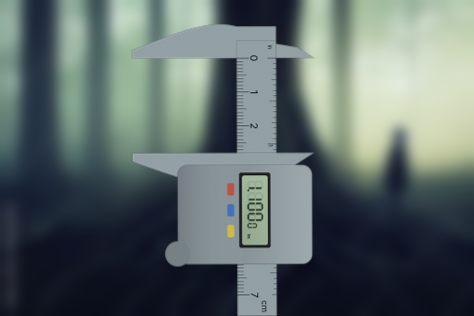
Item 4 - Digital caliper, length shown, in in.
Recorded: 1.1000 in
